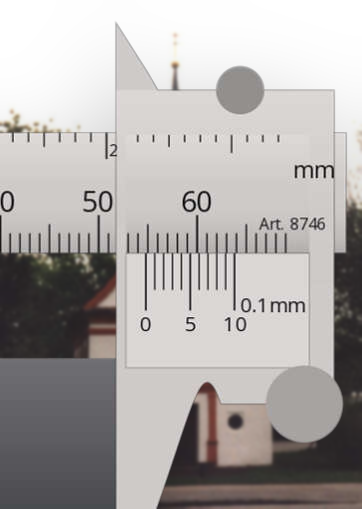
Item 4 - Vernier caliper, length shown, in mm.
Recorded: 54.8 mm
